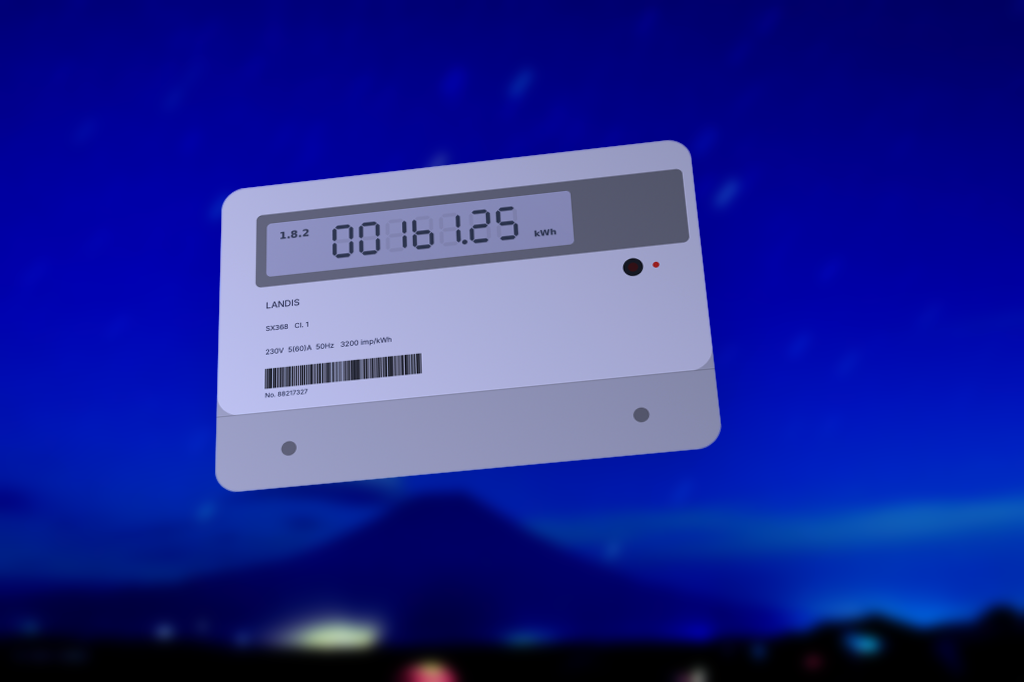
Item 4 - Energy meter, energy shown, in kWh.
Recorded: 161.25 kWh
